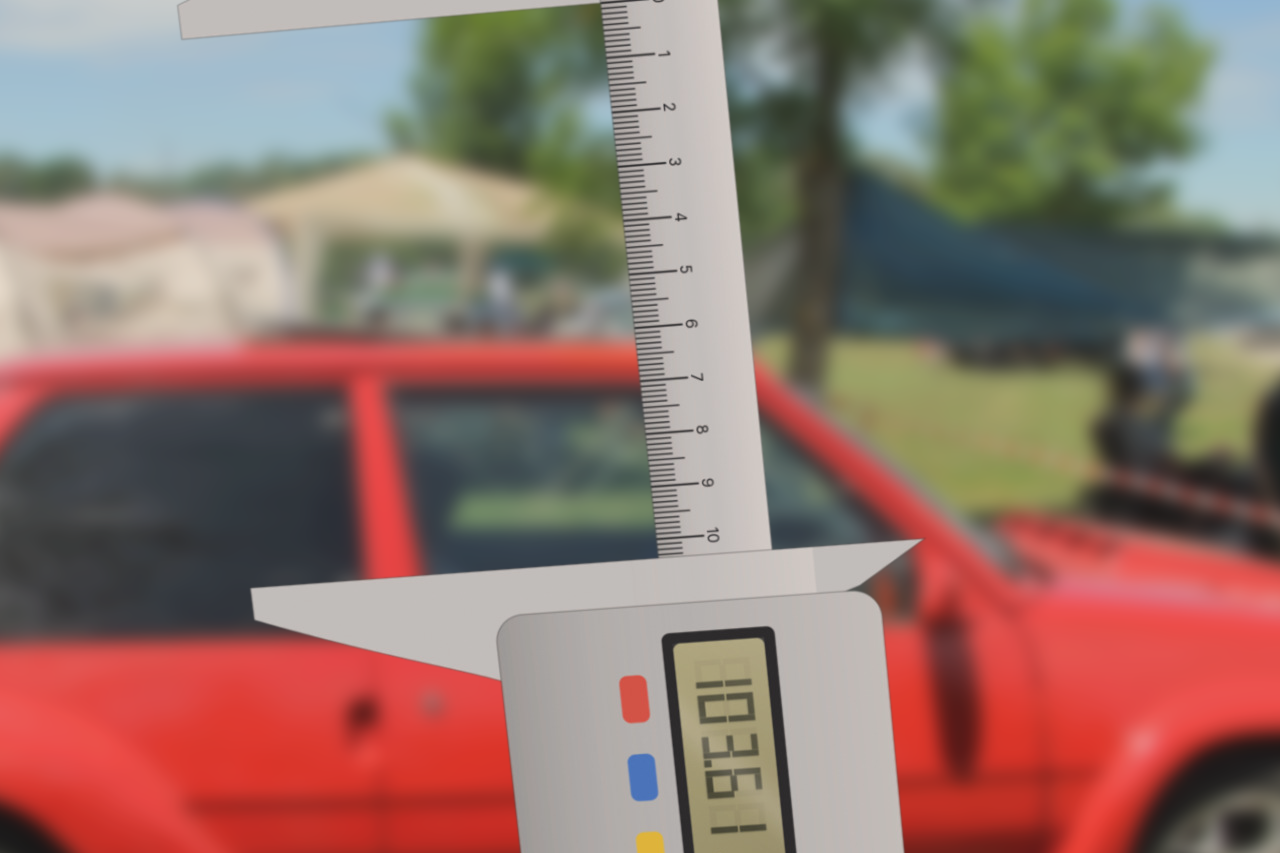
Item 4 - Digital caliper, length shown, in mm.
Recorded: 103.61 mm
